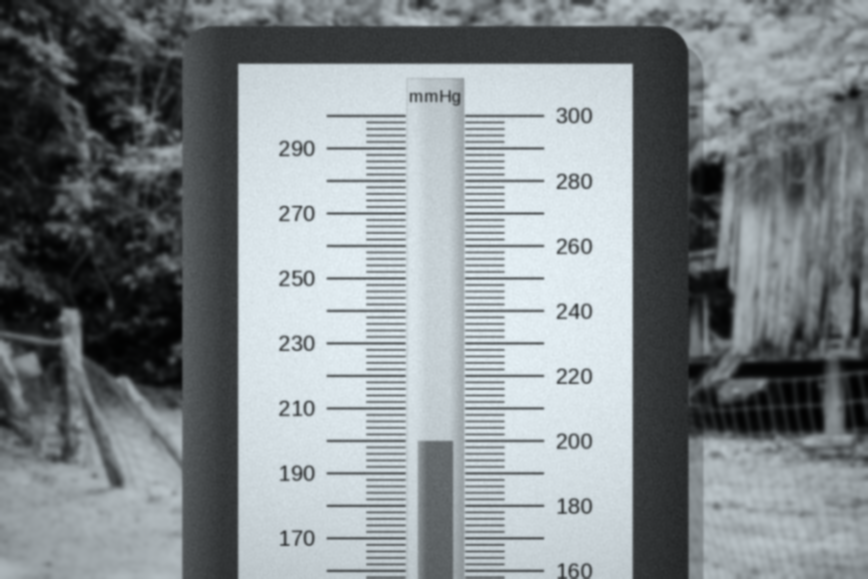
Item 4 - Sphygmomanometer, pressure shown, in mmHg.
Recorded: 200 mmHg
